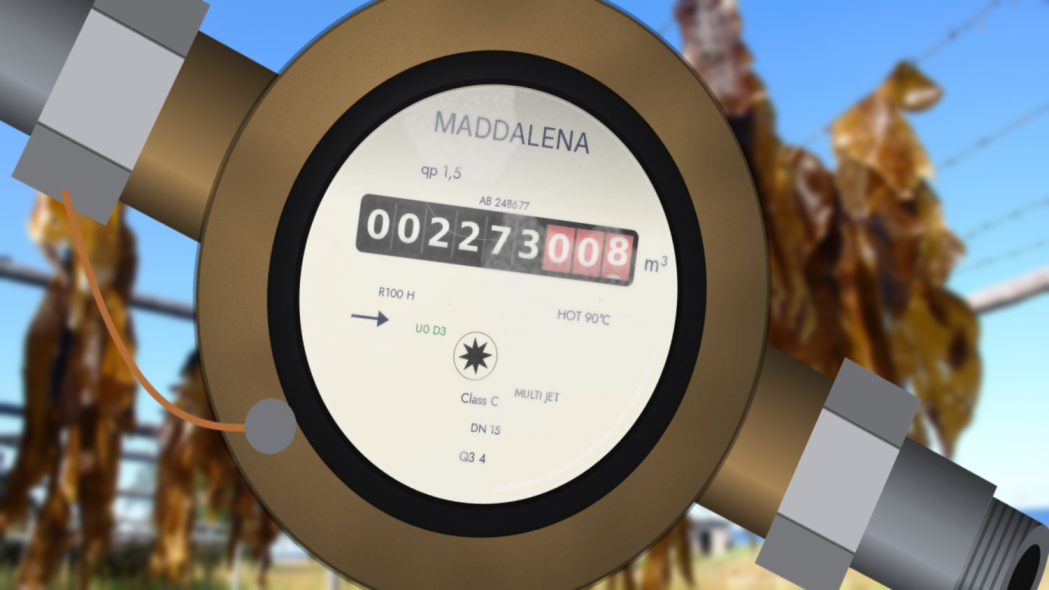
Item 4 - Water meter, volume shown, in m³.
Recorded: 2273.008 m³
